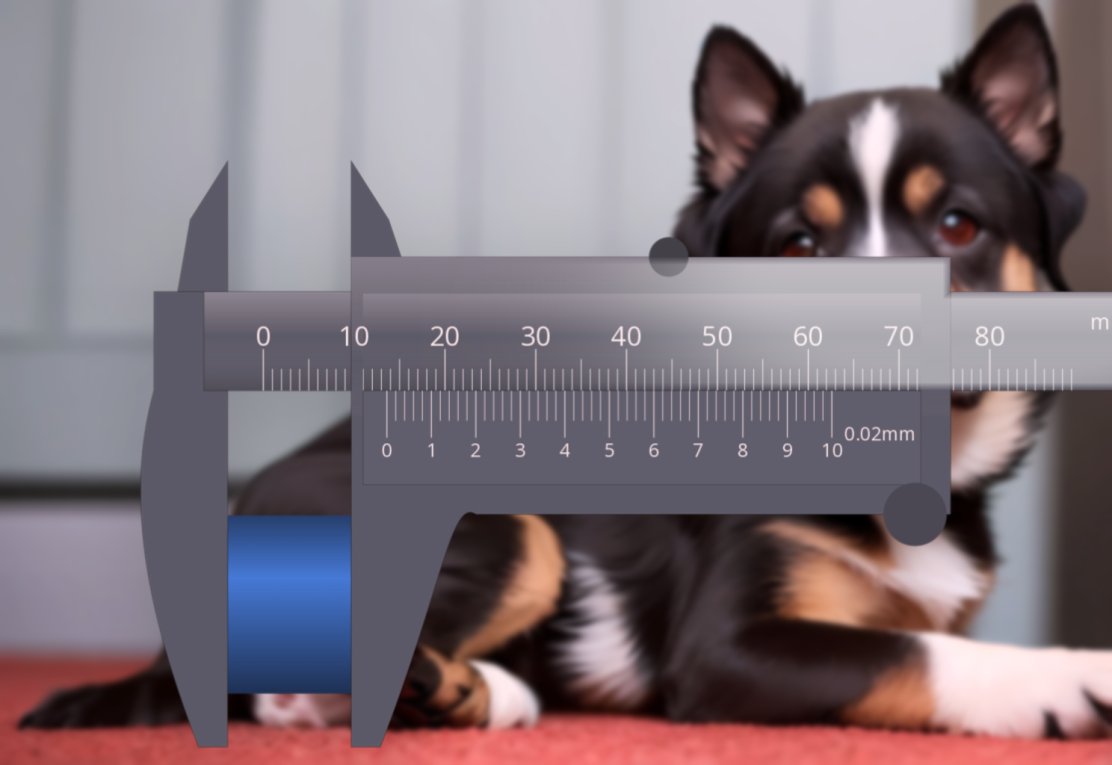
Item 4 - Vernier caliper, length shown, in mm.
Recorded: 13.6 mm
